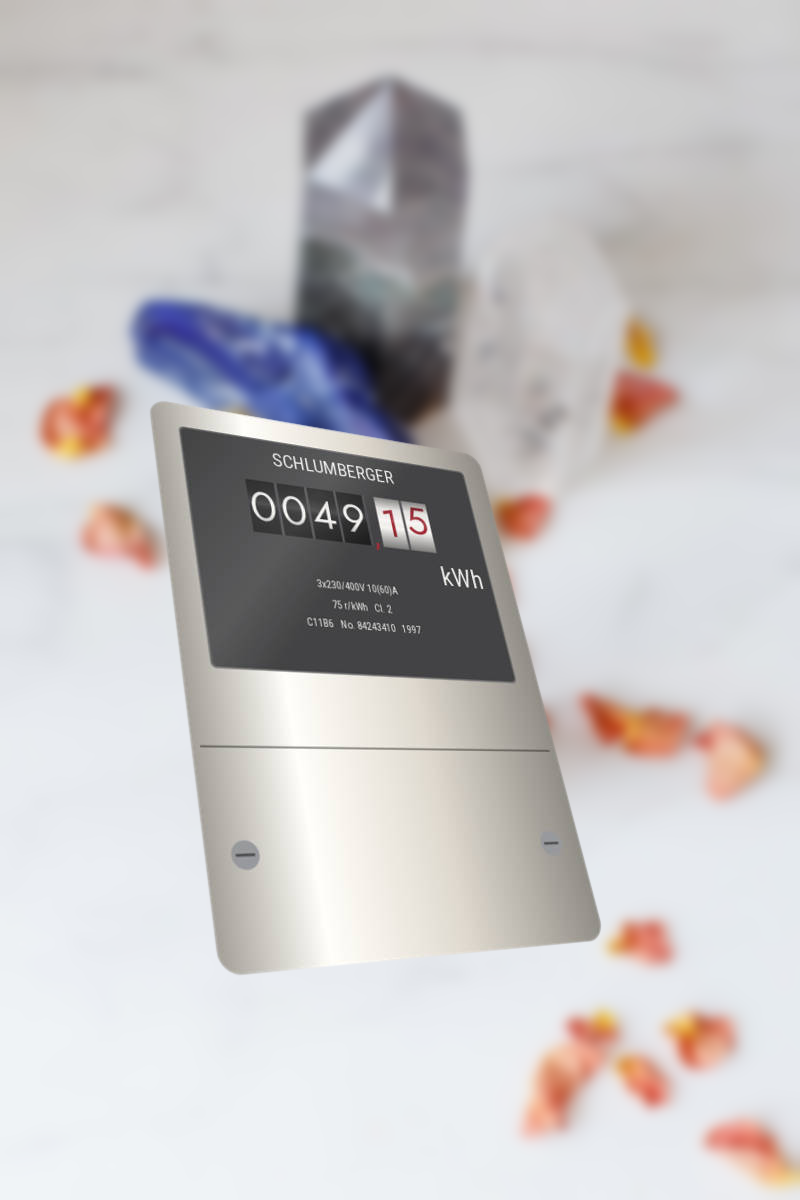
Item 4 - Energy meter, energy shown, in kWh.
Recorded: 49.15 kWh
